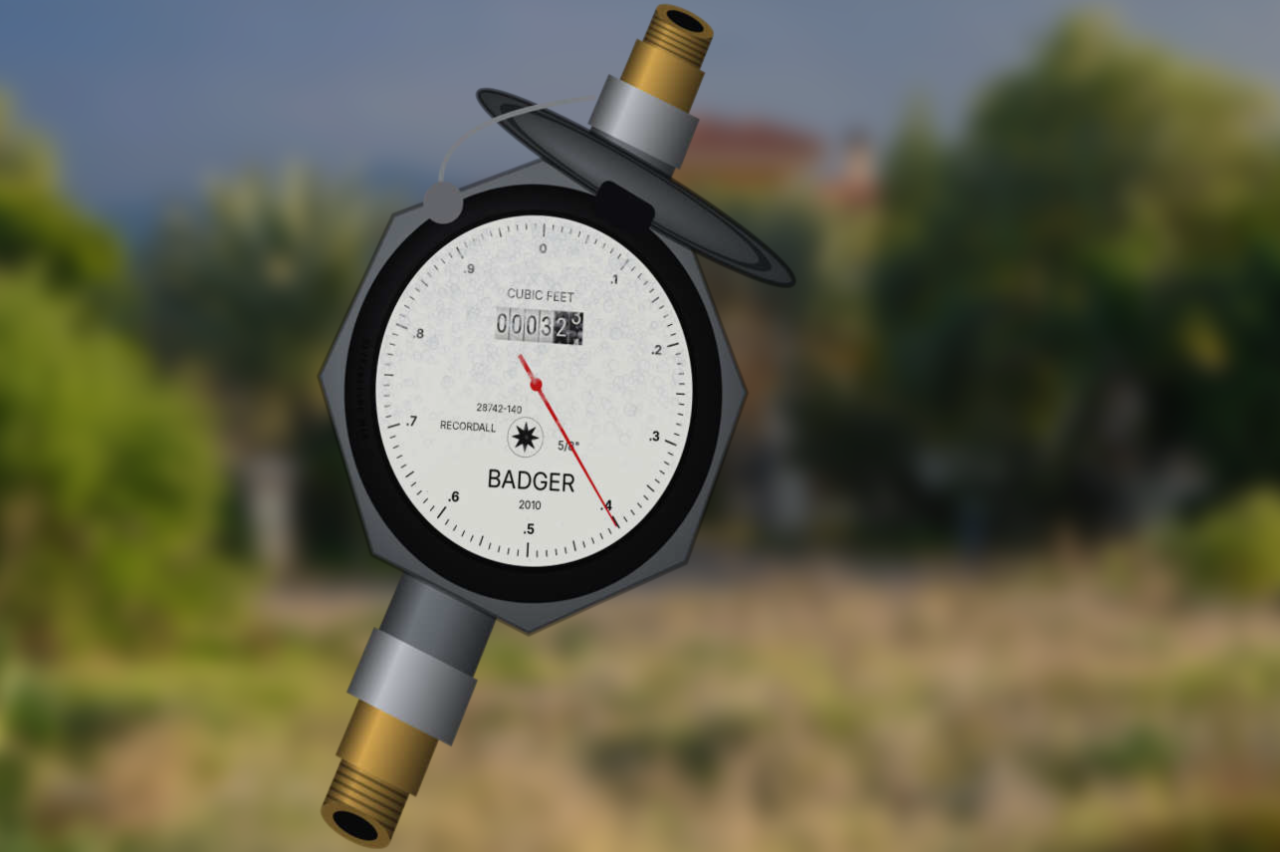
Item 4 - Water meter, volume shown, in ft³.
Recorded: 323.40 ft³
